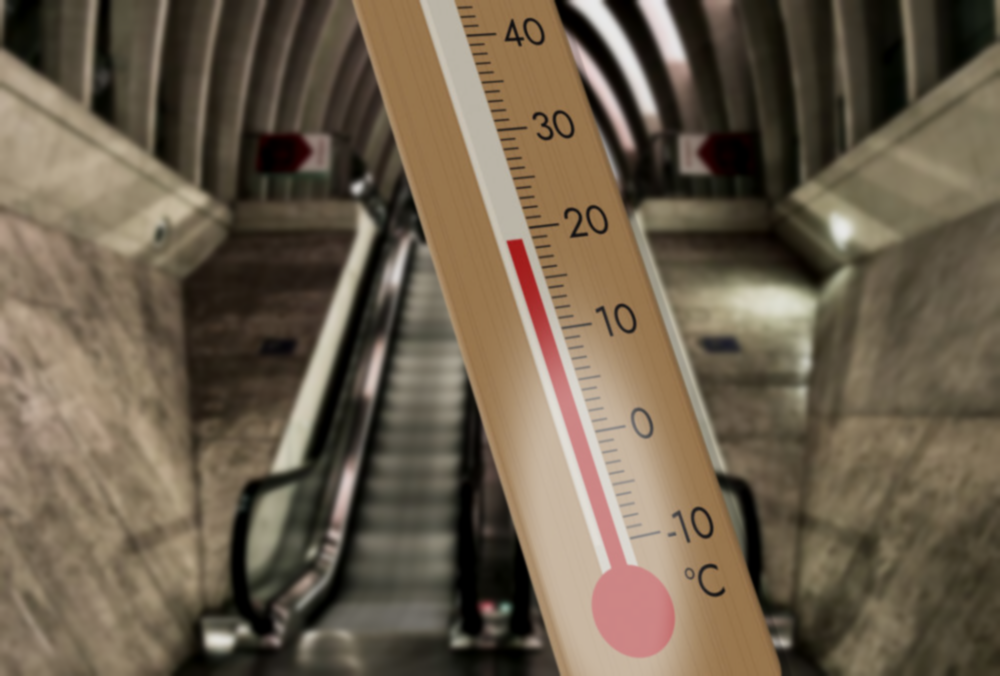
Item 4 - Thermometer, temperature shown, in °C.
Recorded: 19 °C
